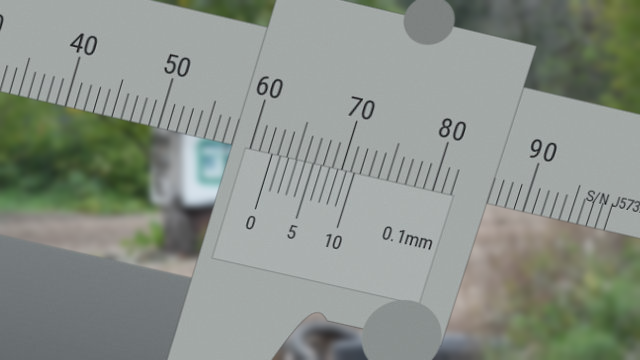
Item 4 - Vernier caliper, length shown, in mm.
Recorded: 62.4 mm
